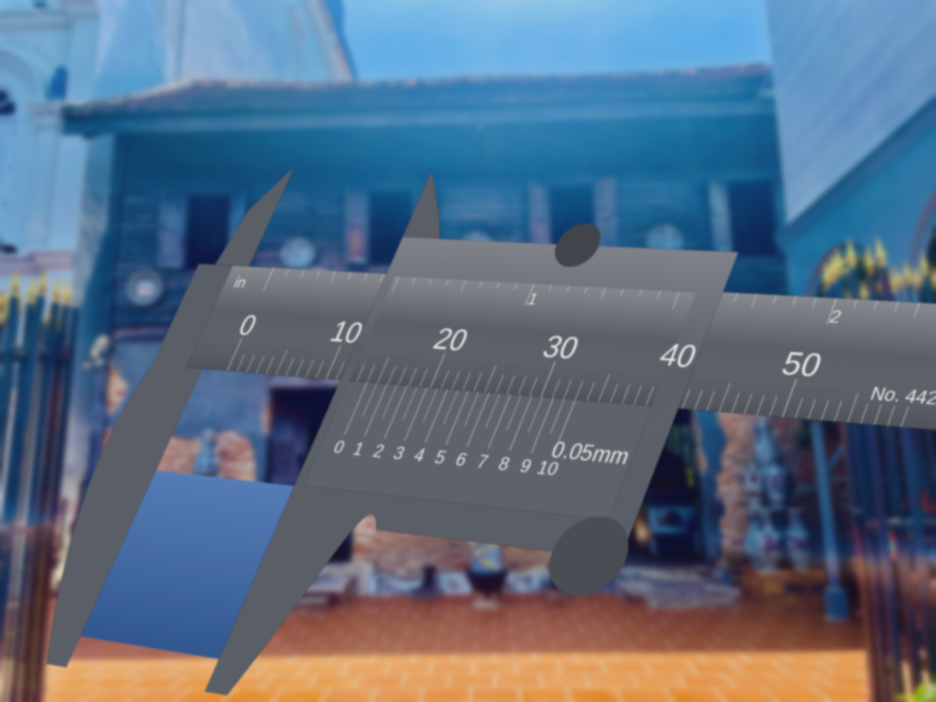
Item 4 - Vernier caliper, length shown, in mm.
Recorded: 14.0 mm
